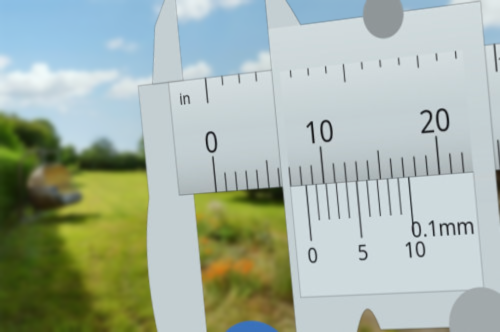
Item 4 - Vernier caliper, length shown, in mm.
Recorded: 8.4 mm
